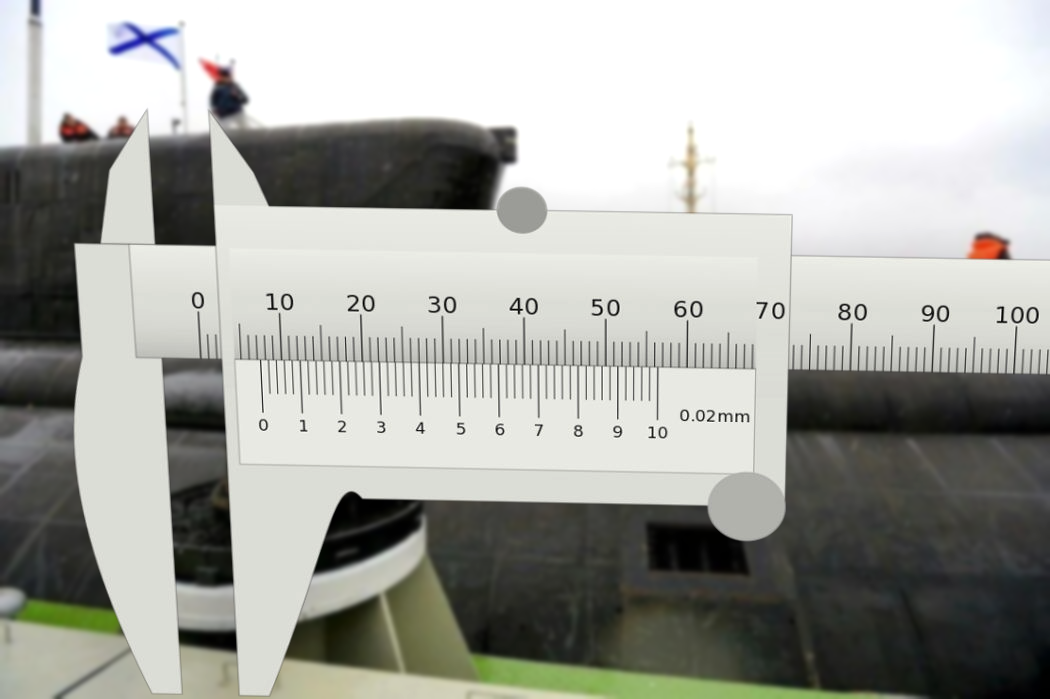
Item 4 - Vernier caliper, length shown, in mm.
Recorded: 7.4 mm
